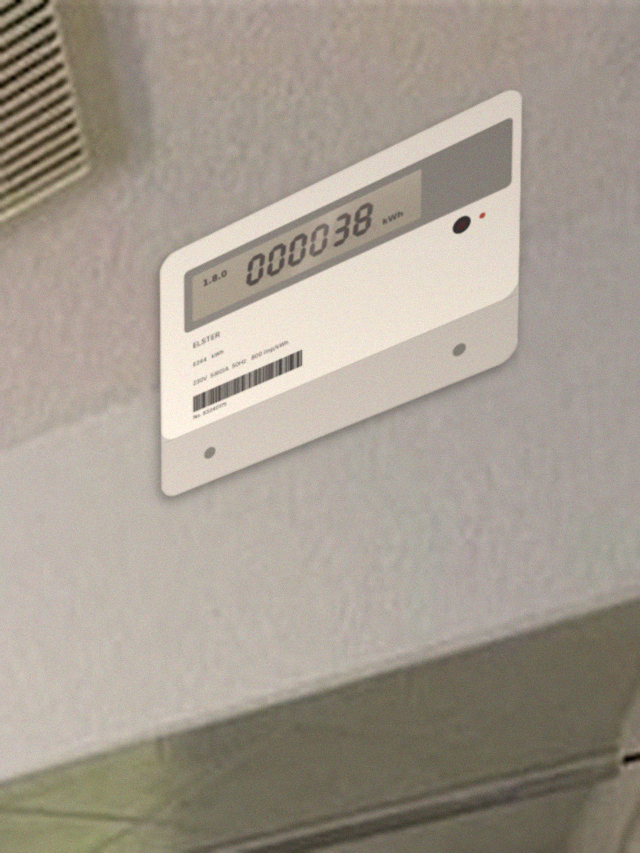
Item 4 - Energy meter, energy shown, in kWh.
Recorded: 38 kWh
